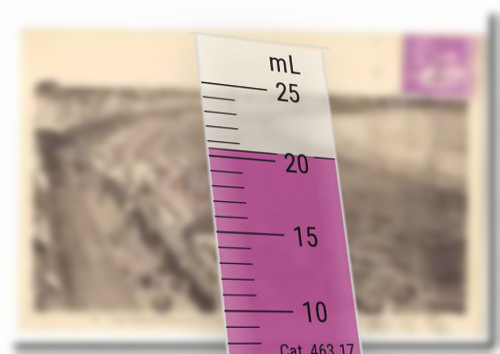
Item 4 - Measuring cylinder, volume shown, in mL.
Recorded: 20.5 mL
